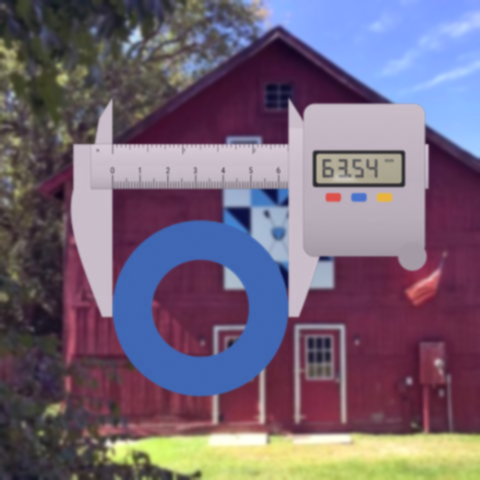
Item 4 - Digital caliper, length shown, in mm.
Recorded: 63.54 mm
